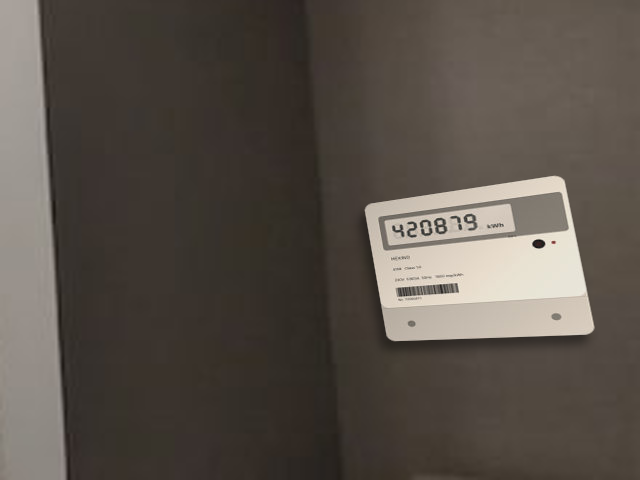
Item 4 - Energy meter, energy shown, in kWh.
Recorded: 420879 kWh
